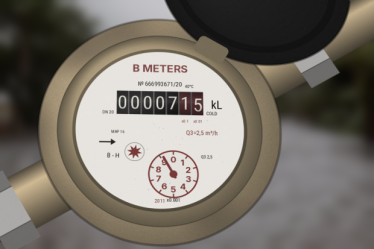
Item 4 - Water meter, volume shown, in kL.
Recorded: 7.149 kL
